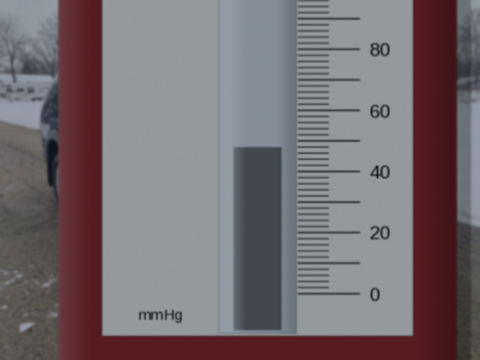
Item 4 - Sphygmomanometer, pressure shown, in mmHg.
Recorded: 48 mmHg
